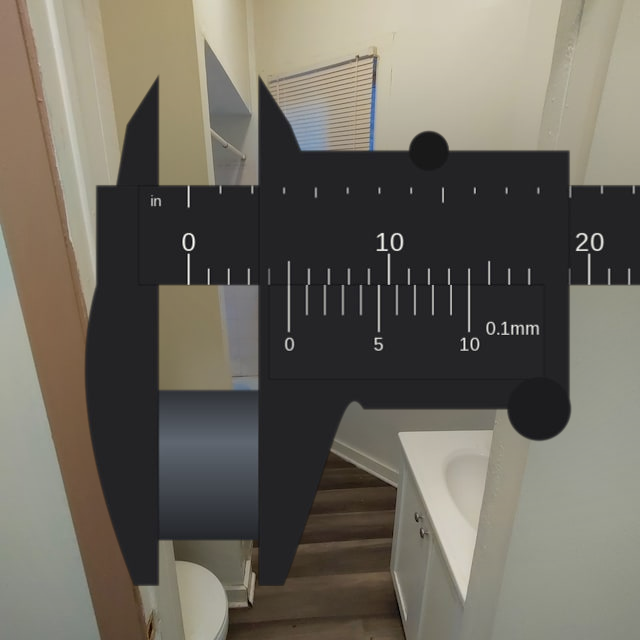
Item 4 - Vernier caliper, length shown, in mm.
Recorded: 5.0 mm
